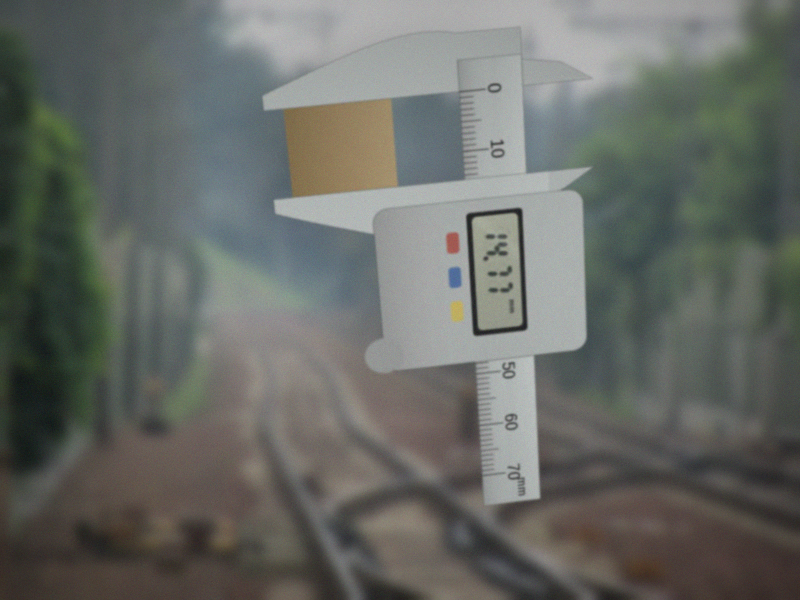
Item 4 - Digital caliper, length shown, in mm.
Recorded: 14.77 mm
